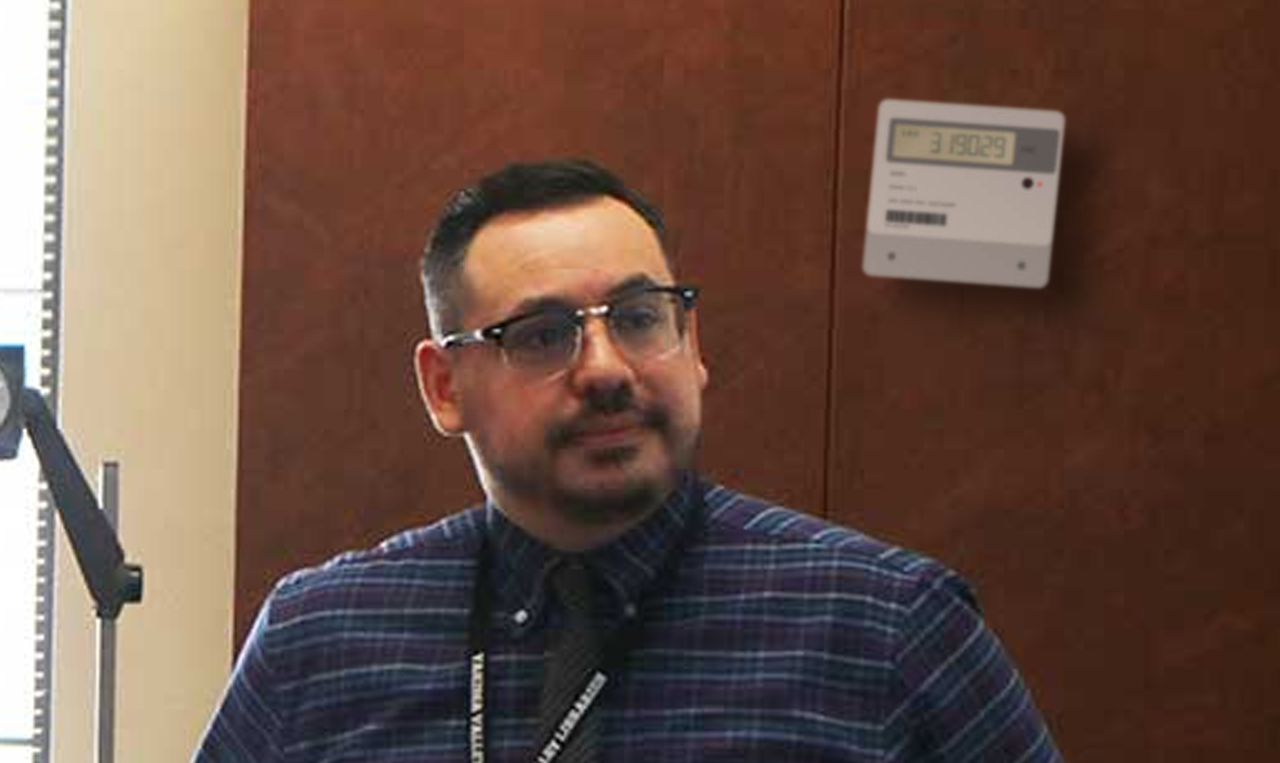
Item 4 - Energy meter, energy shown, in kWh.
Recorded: 319029 kWh
